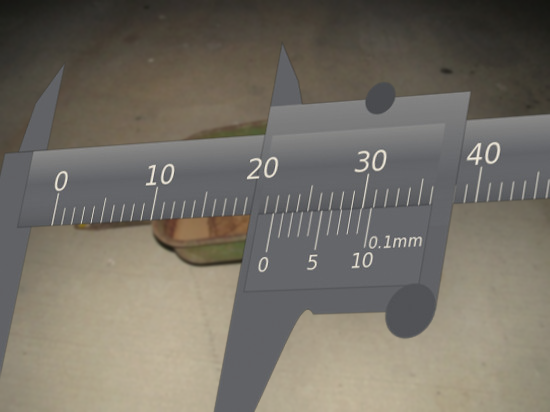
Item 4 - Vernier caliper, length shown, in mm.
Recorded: 21.8 mm
